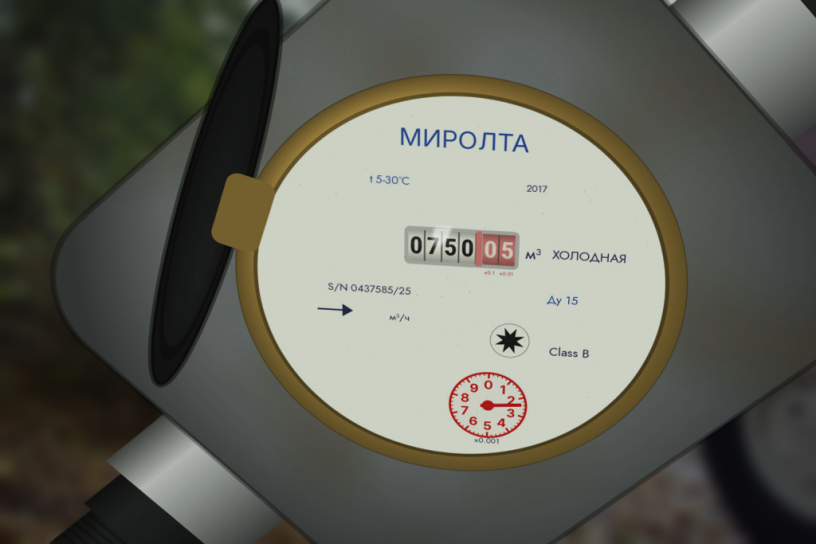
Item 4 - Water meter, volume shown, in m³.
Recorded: 750.052 m³
